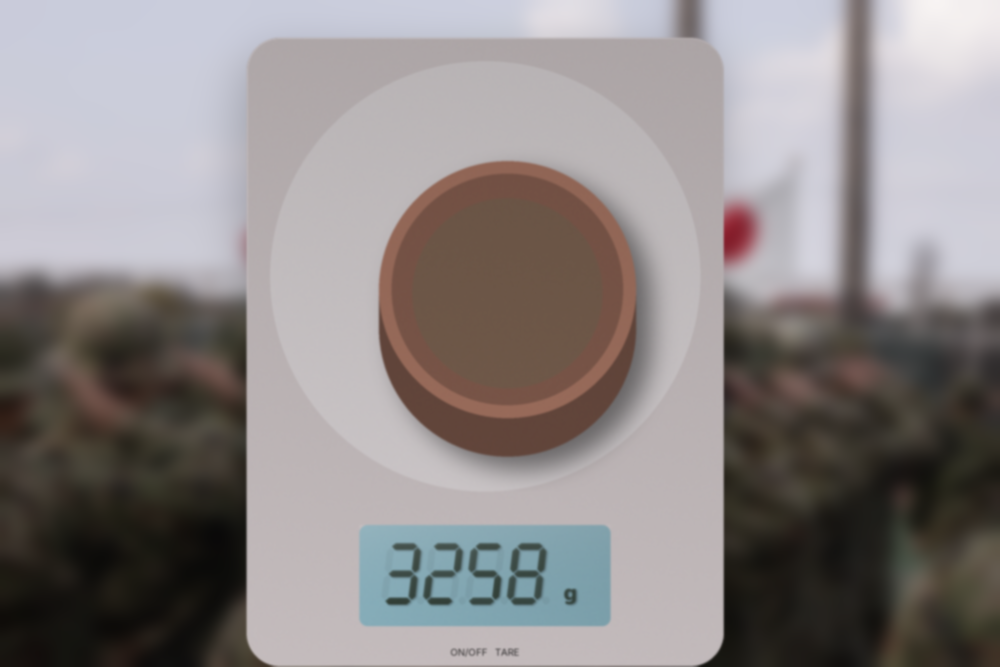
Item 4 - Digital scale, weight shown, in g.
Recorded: 3258 g
